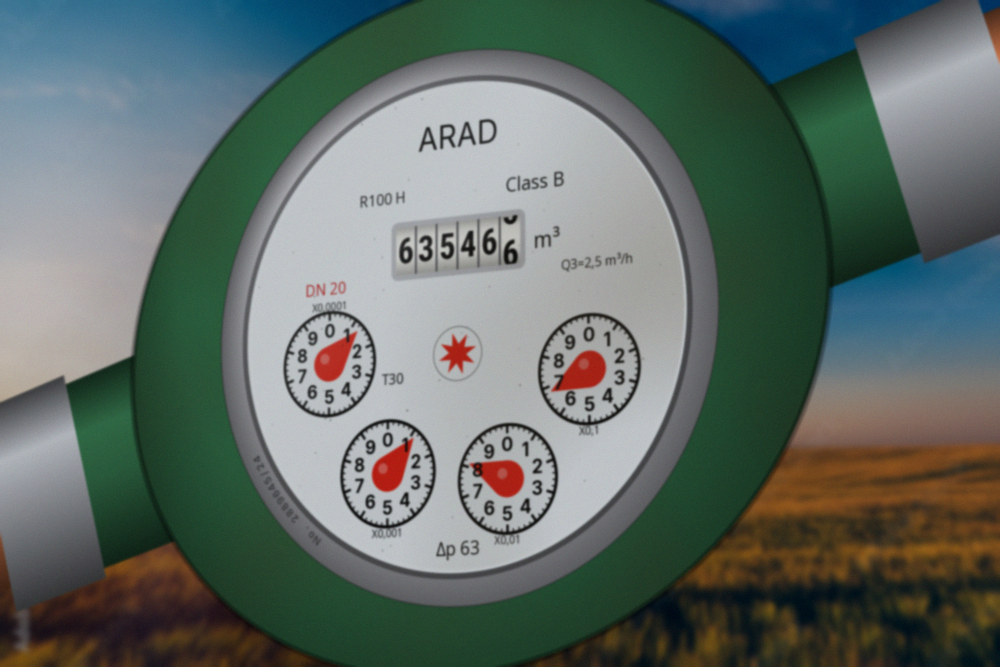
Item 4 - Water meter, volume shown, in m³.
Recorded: 635465.6811 m³
